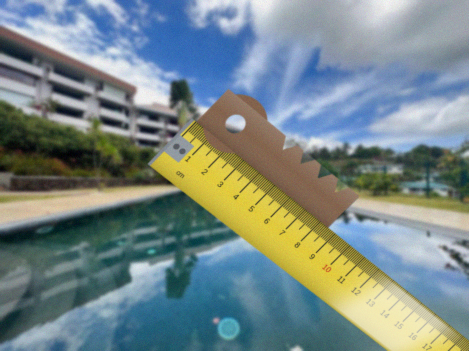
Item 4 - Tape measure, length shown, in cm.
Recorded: 8.5 cm
